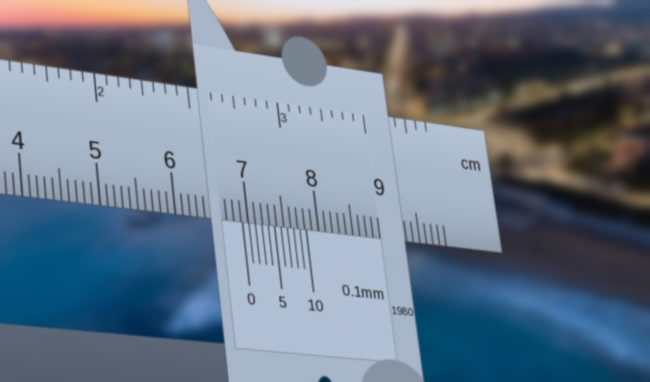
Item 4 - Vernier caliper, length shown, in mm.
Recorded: 69.2 mm
